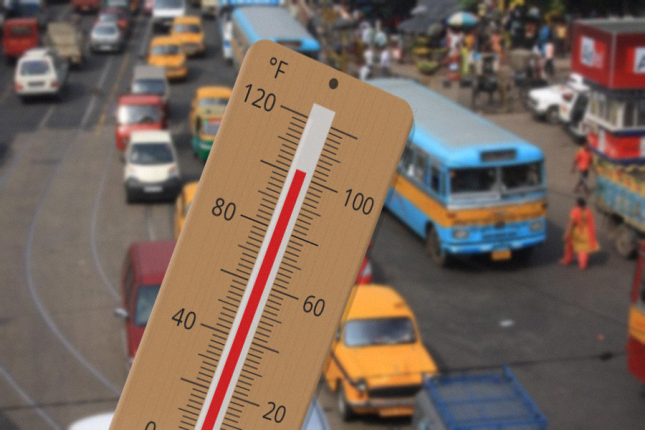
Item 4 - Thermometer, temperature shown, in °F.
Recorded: 102 °F
